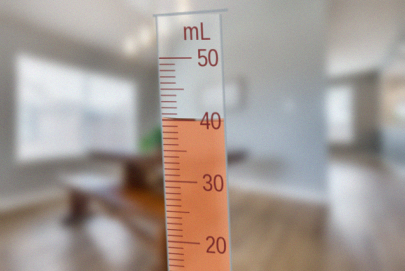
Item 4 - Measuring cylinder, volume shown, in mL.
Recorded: 40 mL
